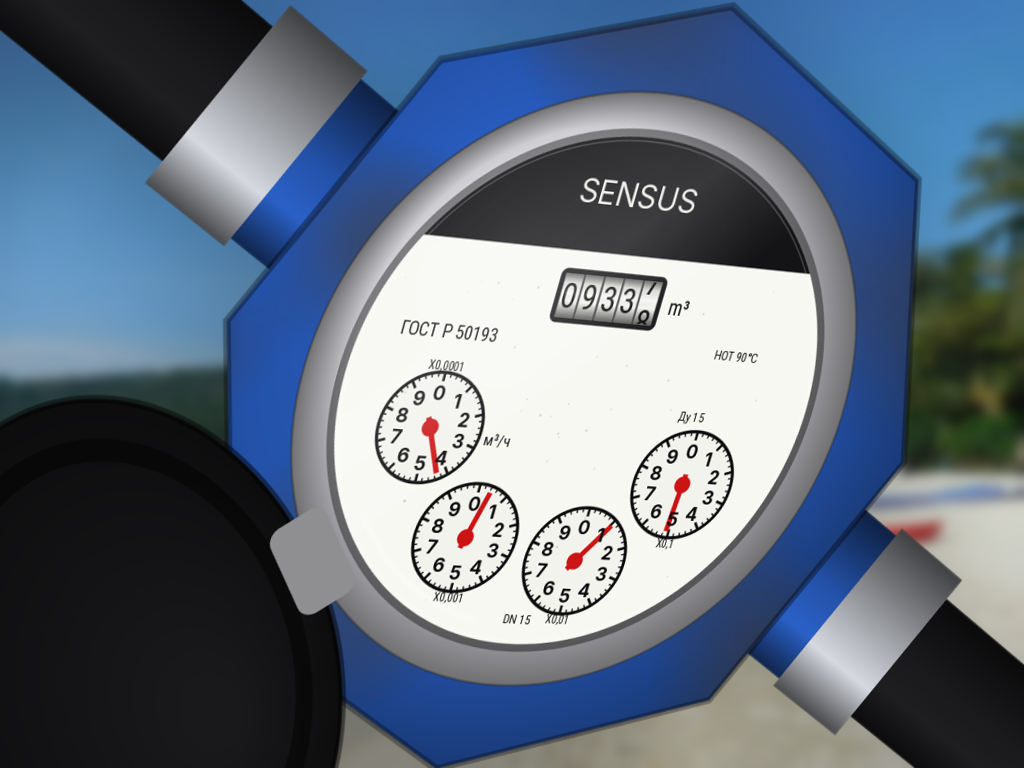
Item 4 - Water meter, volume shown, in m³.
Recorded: 9337.5104 m³
